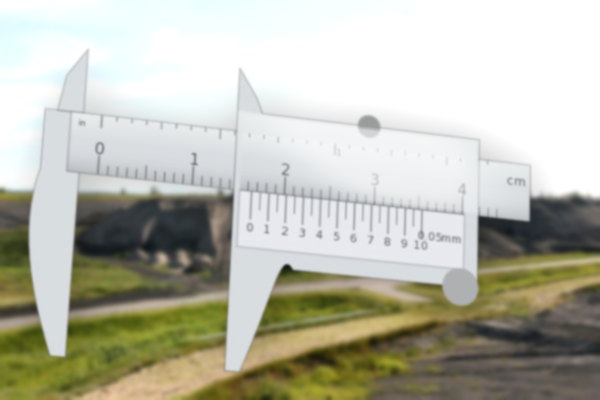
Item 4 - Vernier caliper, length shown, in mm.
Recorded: 16.4 mm
